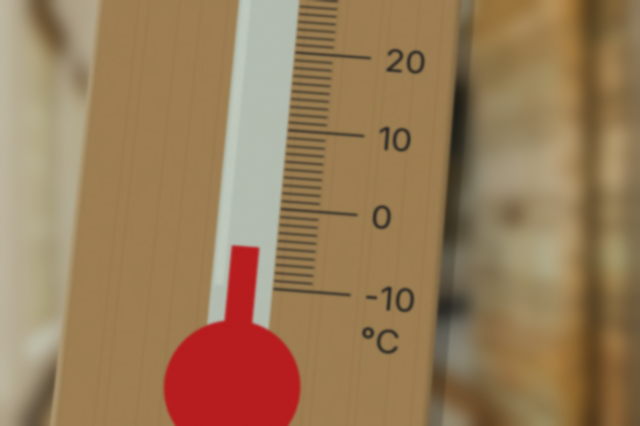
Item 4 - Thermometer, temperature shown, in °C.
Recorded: -5 °C
